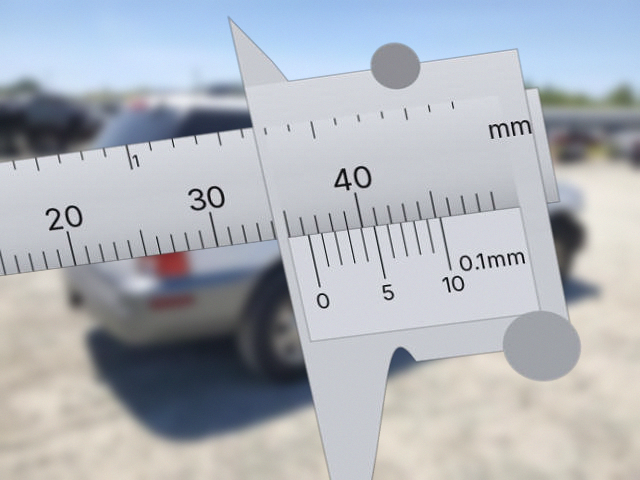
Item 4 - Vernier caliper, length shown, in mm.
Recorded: 36.3 mm
